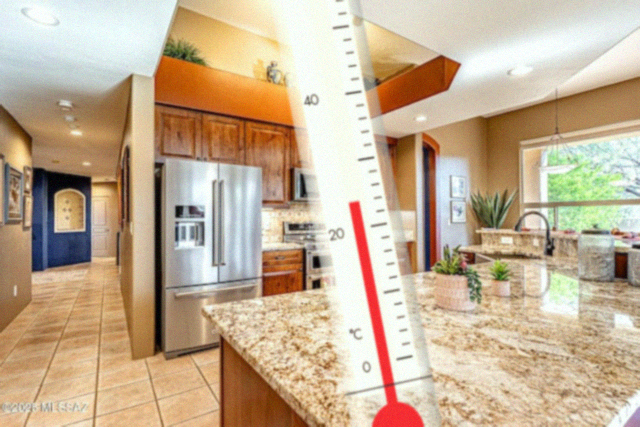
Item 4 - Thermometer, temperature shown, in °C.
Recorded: 24 °C
